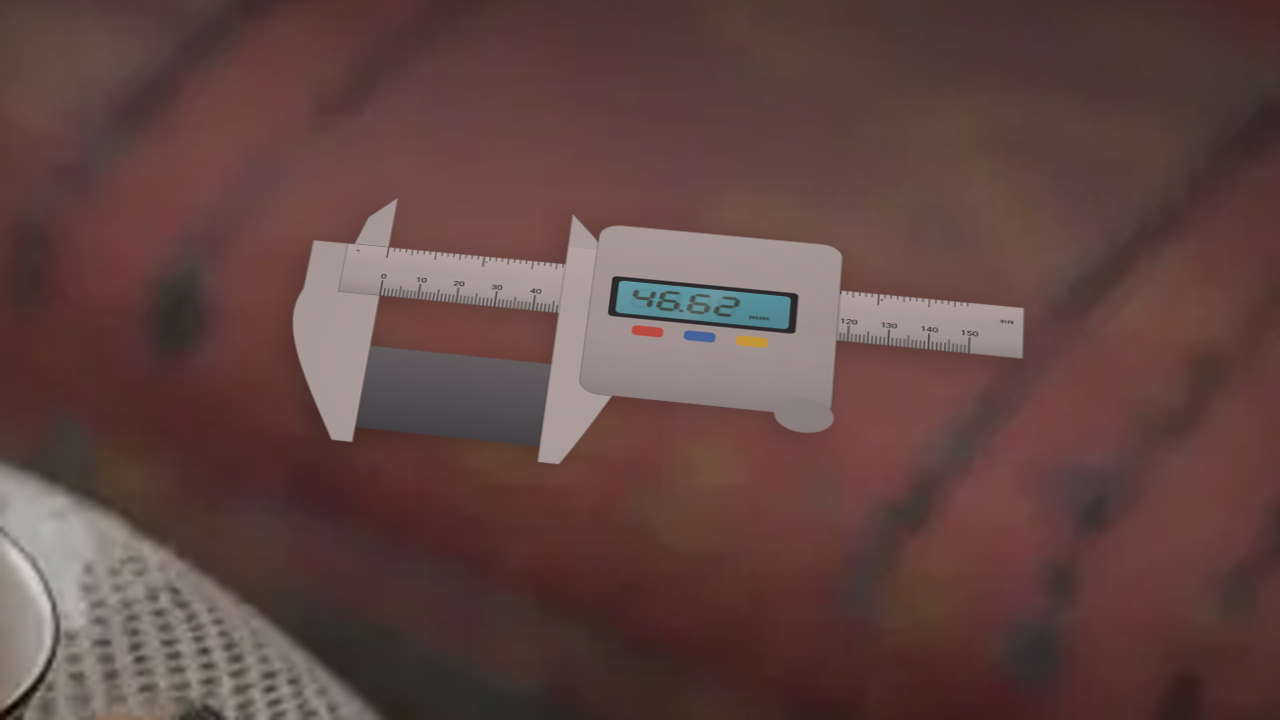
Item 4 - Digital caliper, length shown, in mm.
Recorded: 46.62 mm
